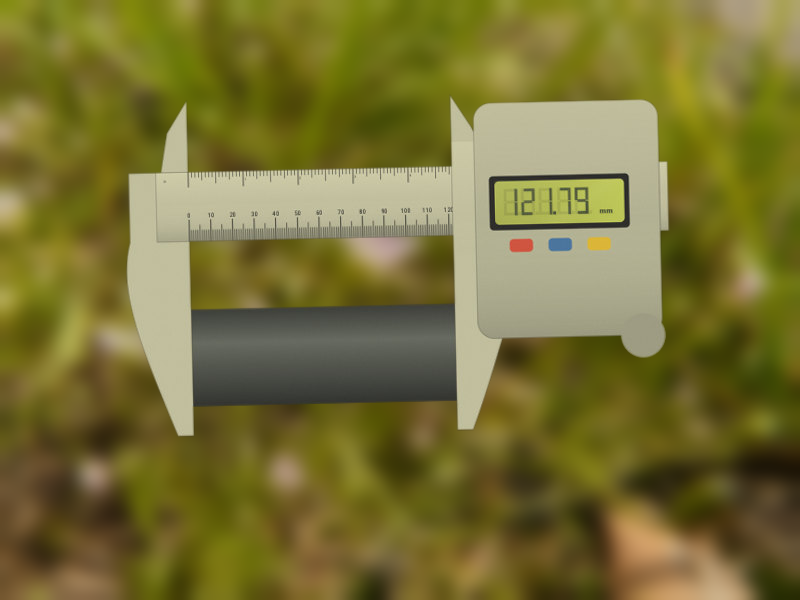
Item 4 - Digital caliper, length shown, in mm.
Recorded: 121.79 mm
